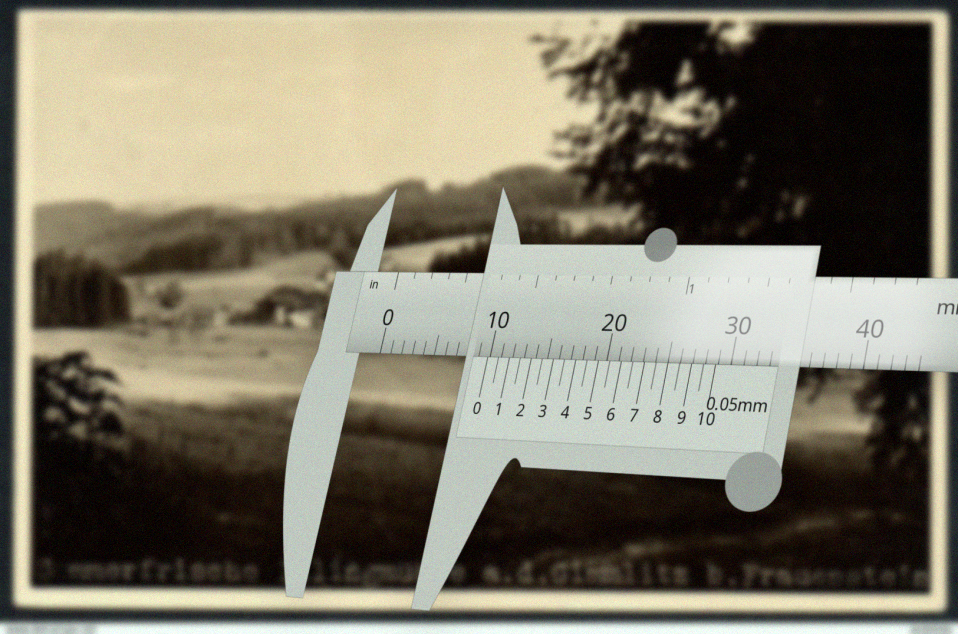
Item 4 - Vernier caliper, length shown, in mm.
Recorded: 9.8 mm
